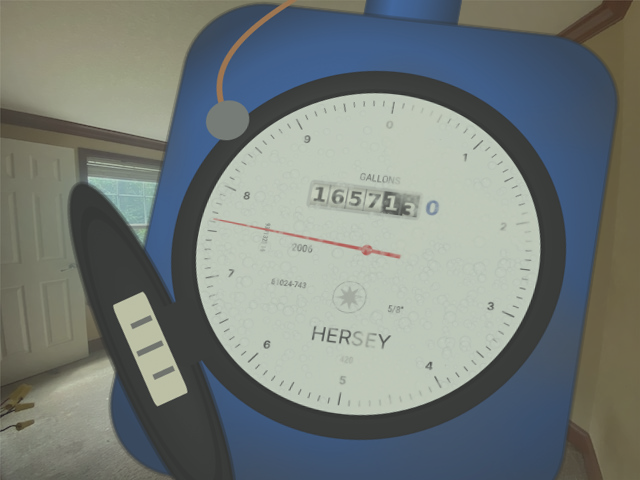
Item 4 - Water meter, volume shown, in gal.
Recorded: 1657127.6 gal
